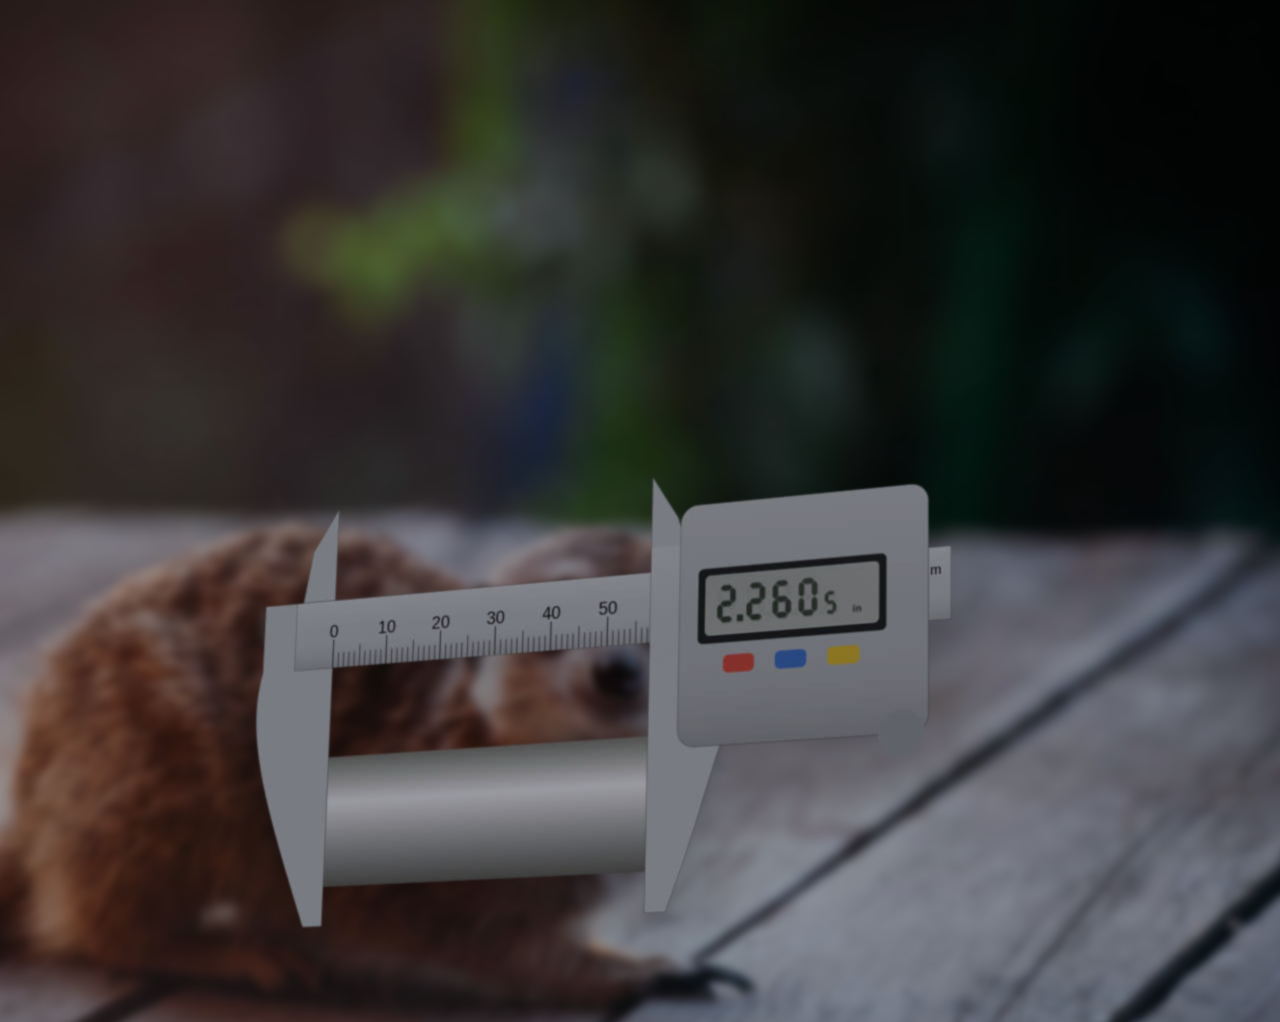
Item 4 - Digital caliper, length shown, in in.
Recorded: 2.2605 in
